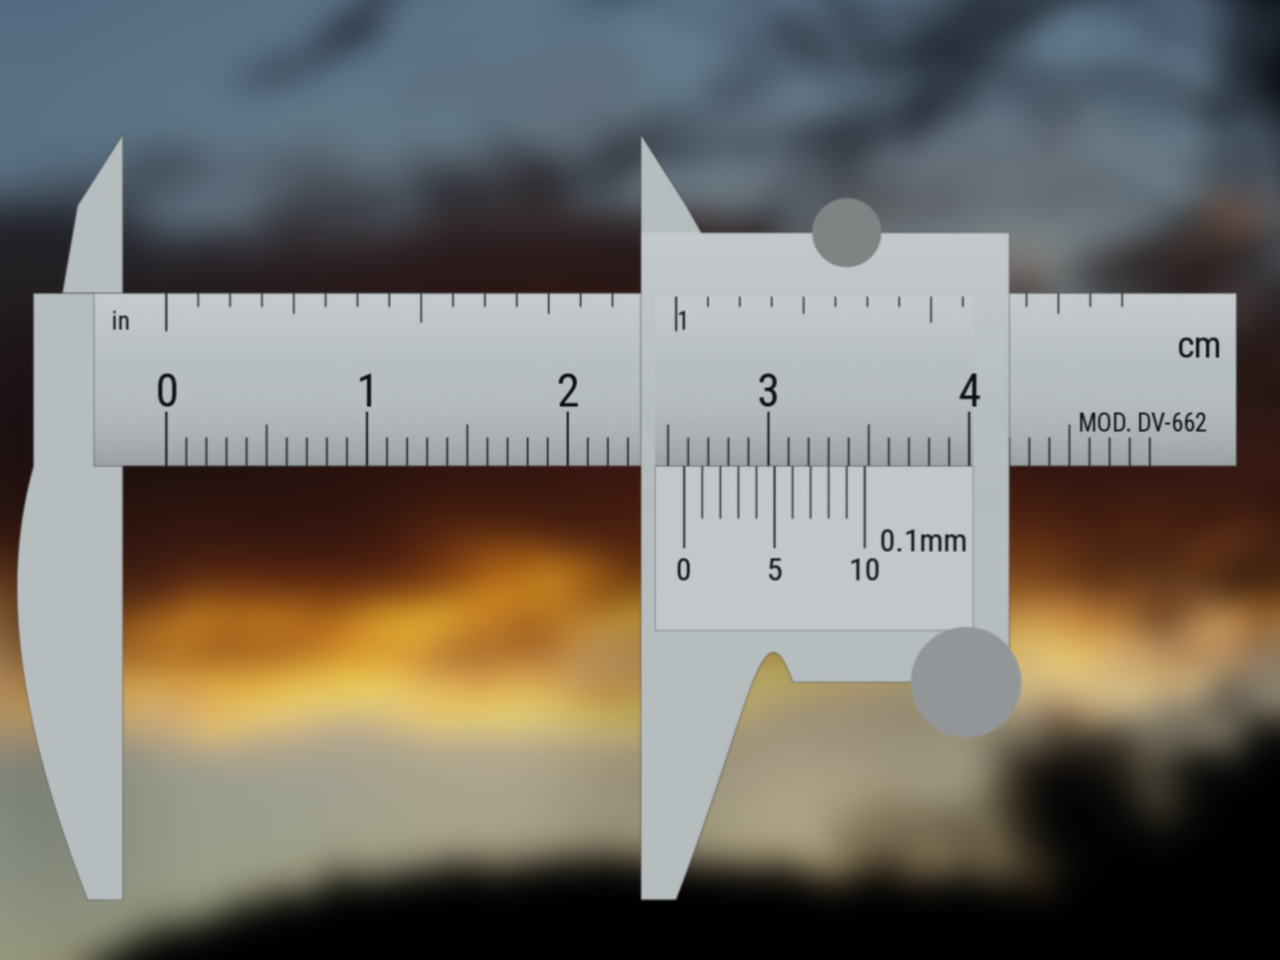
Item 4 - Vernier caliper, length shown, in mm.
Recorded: 25.8 mm
